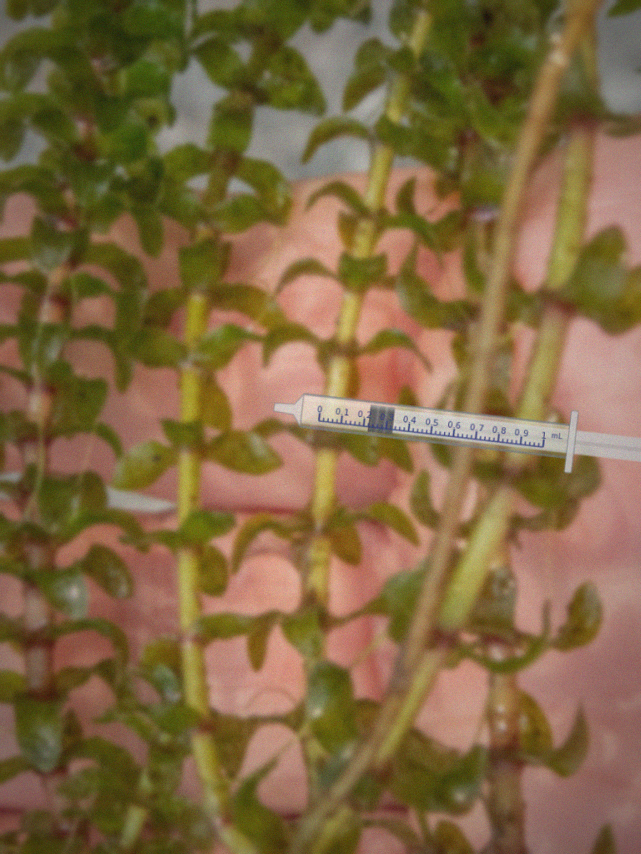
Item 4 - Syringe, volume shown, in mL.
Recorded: 0.22 mL
